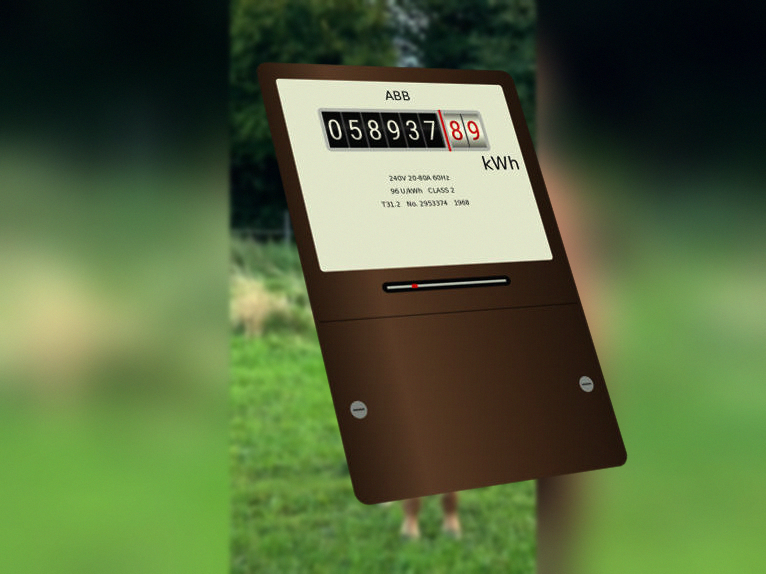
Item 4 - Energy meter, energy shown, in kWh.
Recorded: 58937.89 kWh
